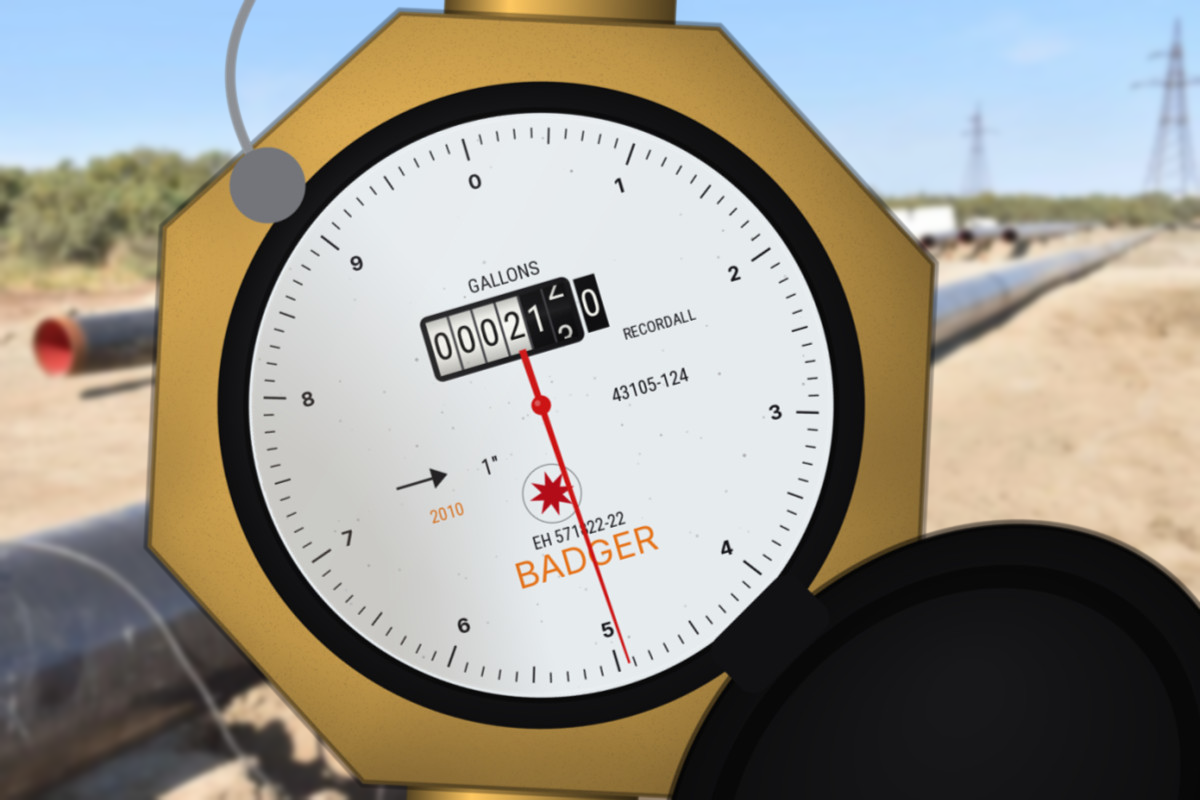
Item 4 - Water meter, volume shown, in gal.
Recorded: 2124.9 gal
